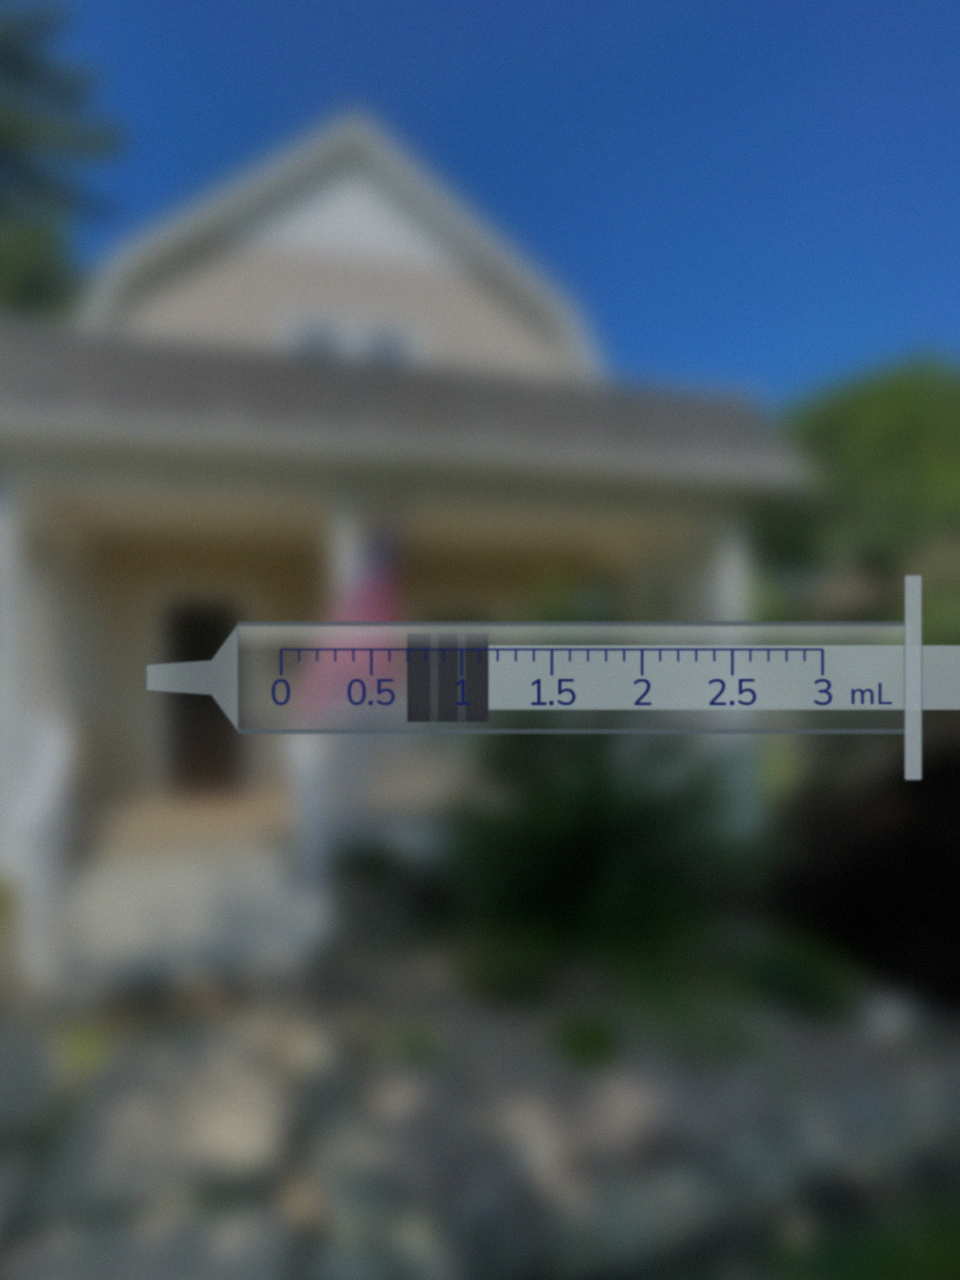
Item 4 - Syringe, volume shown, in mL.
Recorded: 0.7 mL
